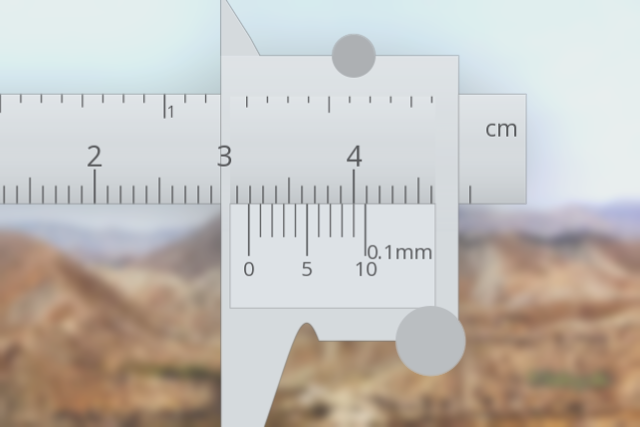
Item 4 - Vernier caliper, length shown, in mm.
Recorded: 31.9 mm
